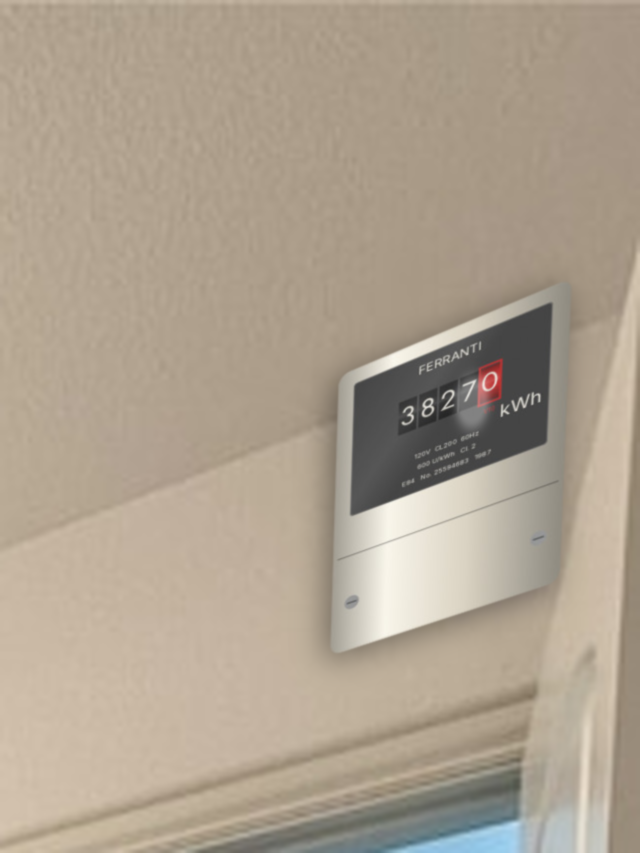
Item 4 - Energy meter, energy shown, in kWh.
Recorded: 3827.0 kWh
